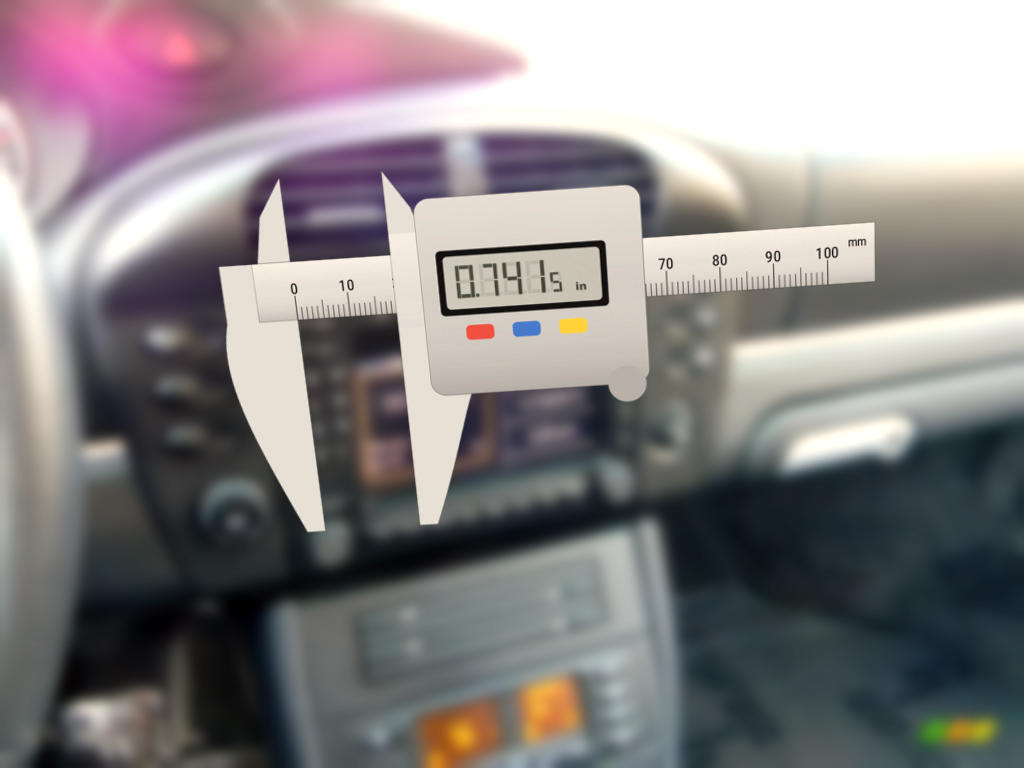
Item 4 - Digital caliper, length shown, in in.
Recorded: 0.7415 in
